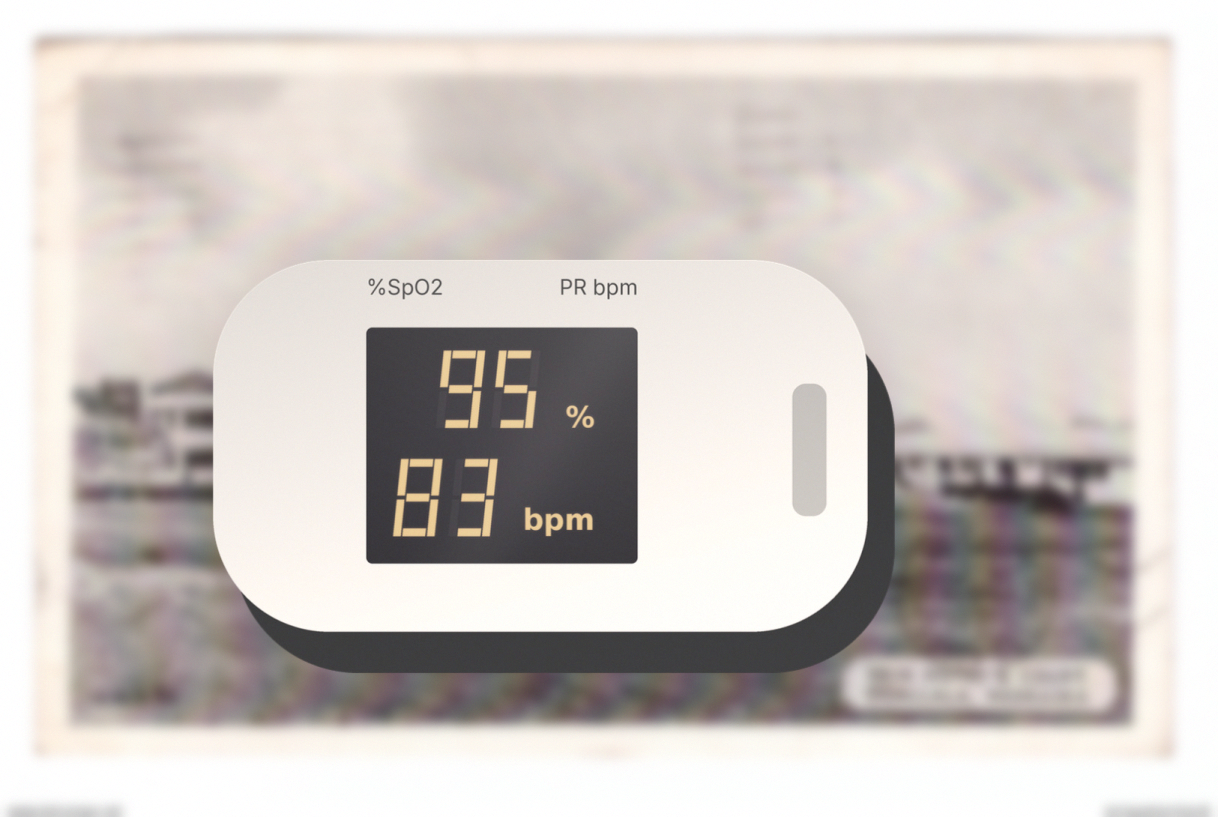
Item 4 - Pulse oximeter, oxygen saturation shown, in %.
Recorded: 95 %
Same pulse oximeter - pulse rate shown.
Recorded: 83 bpm
